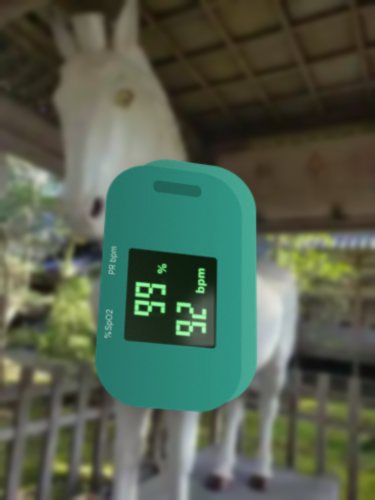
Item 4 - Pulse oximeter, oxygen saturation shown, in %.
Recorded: 99 %
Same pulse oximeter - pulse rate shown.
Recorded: 92 bpm
